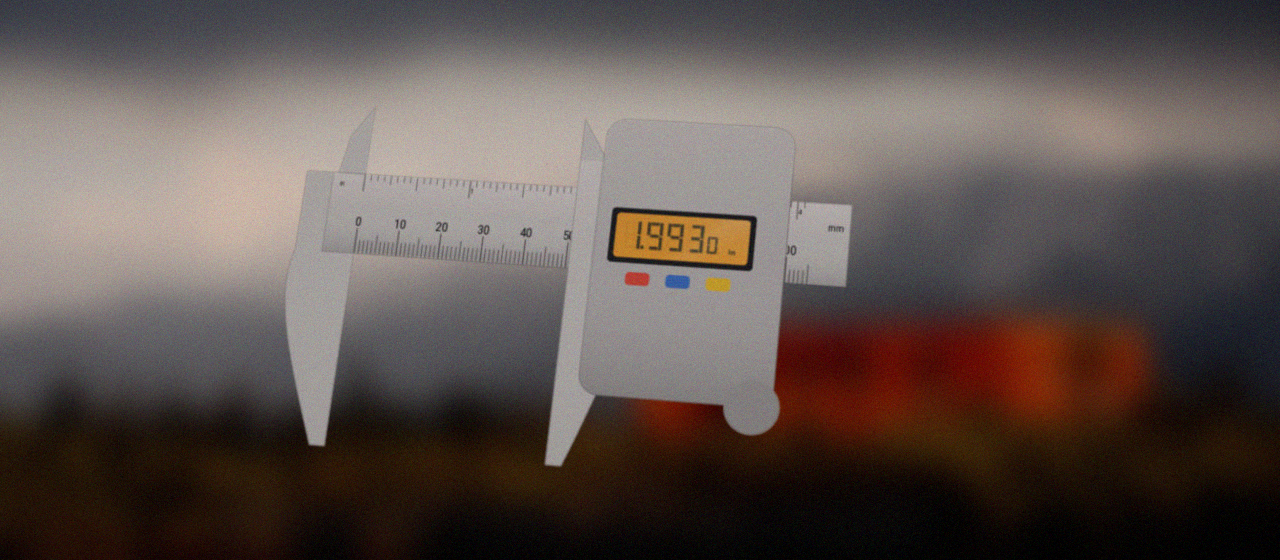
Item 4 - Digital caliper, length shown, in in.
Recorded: 1.9930 in
